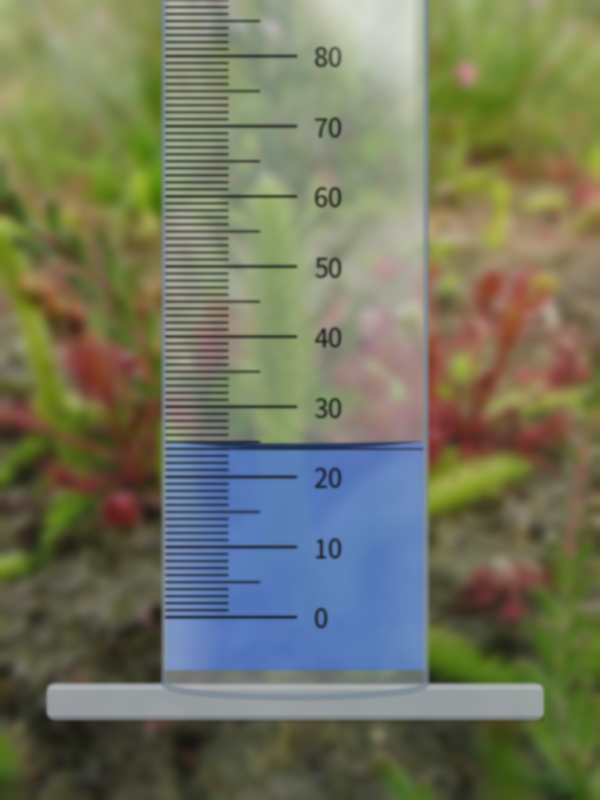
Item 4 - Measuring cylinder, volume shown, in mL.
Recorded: 24 mL
